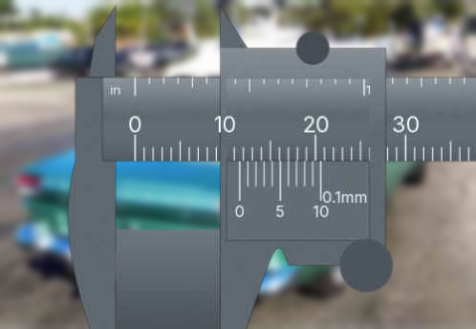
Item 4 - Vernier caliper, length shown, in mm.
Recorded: 11.6 mm
